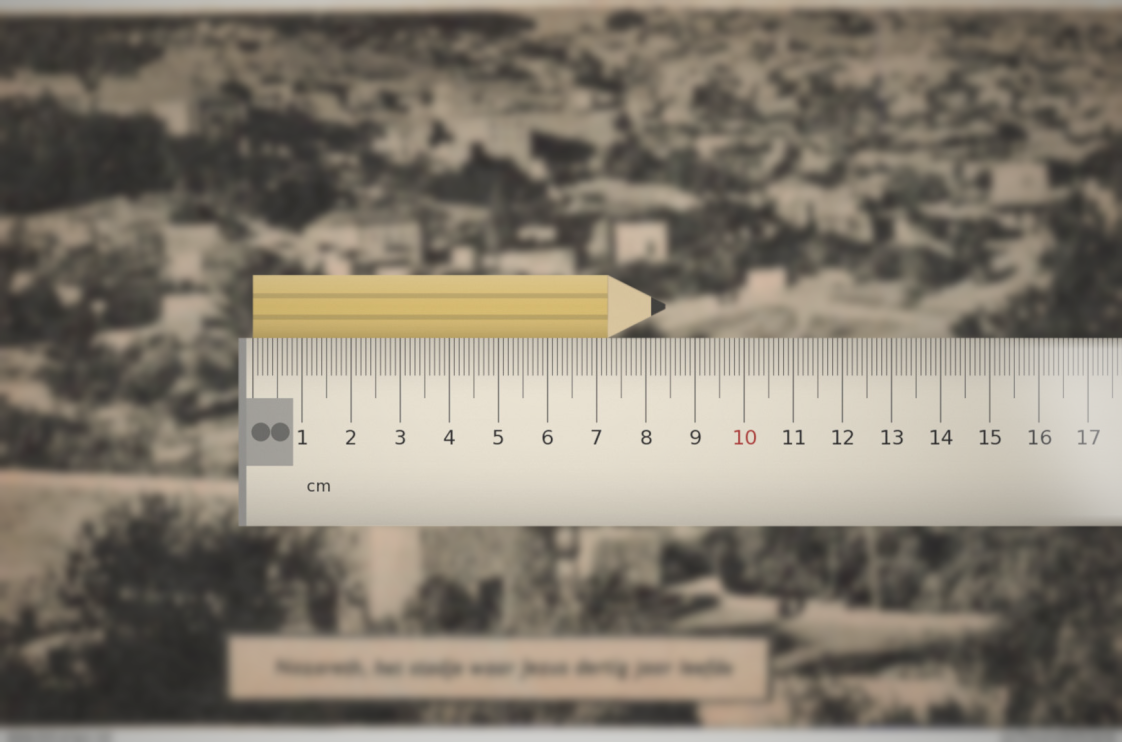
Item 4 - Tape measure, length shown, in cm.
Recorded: 8.4 cm
